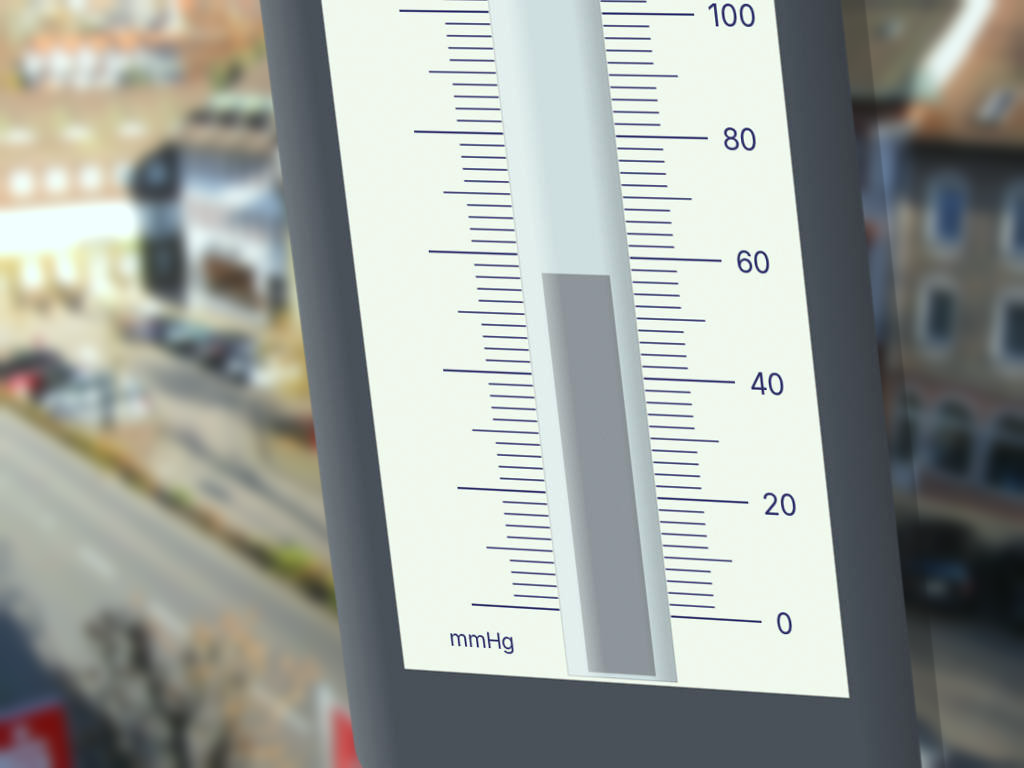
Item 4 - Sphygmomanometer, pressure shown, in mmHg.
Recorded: 57 mmHg
